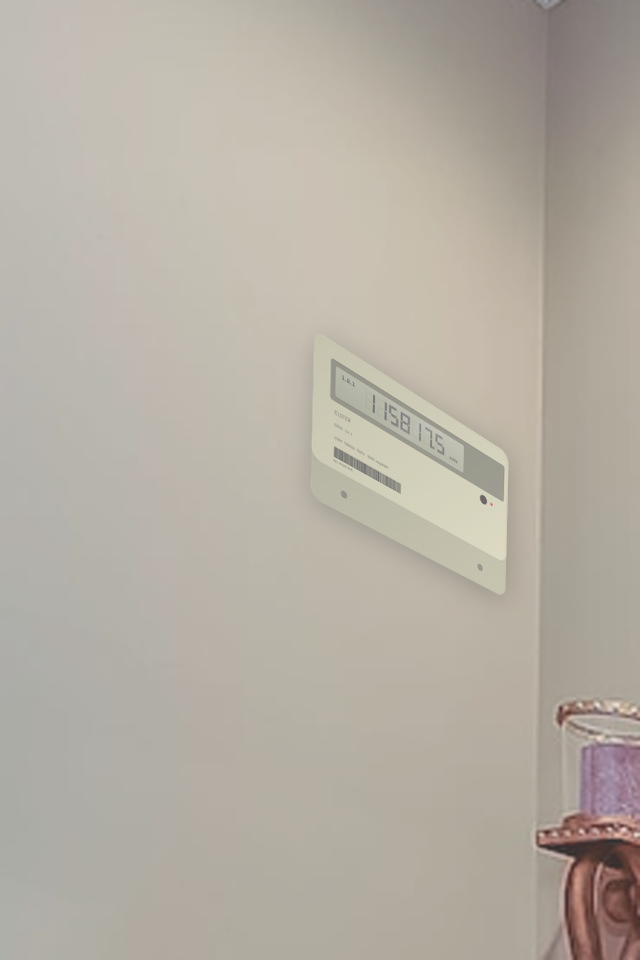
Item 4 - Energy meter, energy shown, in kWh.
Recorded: 115817.5 kWh
